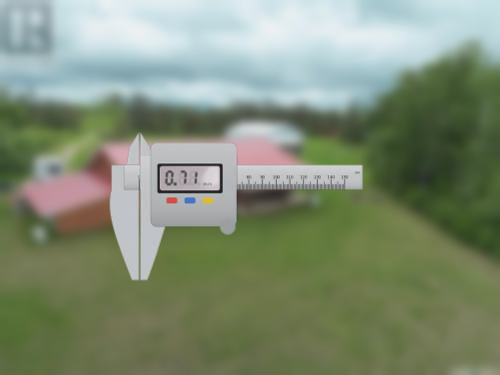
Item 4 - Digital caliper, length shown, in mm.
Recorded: 0.71 mm
